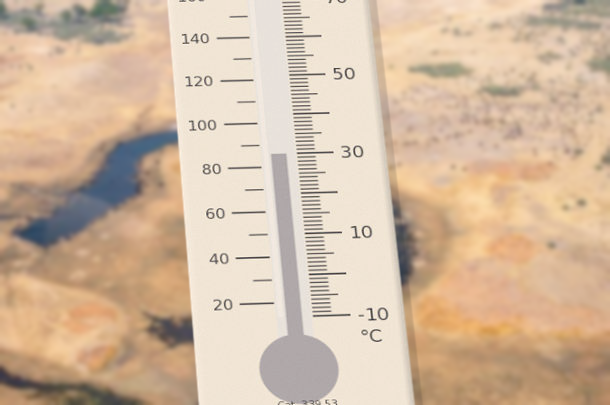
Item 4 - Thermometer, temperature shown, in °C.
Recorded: 30 °C
